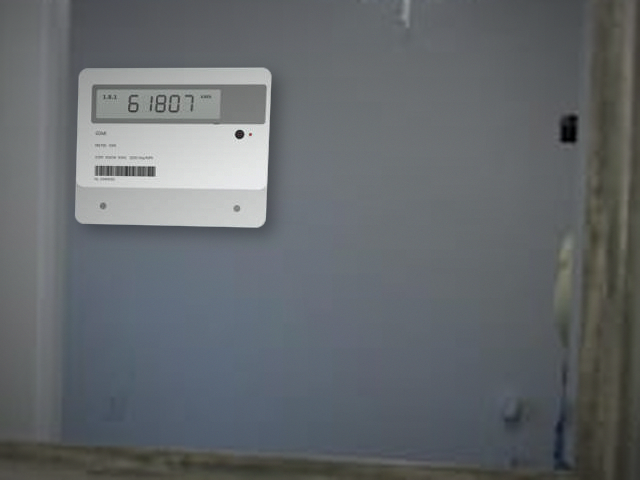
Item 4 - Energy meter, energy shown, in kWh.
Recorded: 61807 kWh
